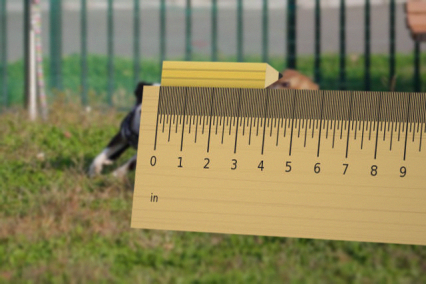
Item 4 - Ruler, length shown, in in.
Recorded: 4.5 in
